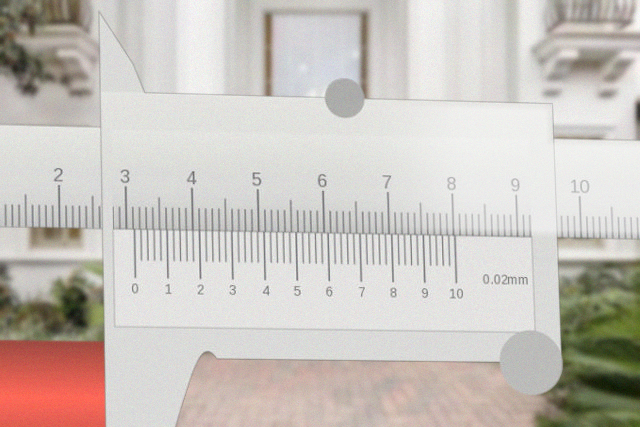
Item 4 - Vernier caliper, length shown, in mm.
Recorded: 31.2 mm
